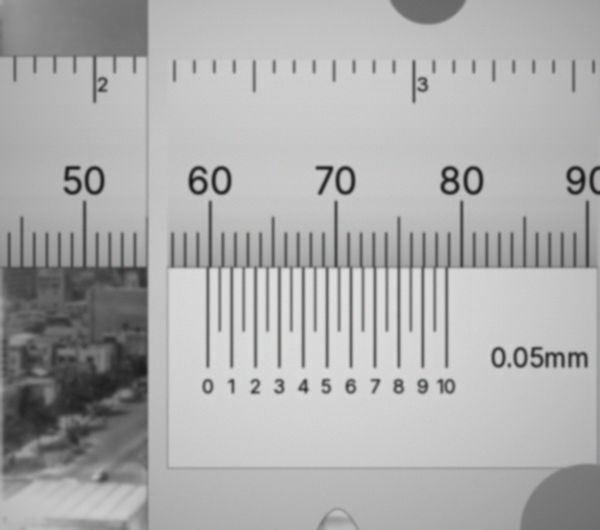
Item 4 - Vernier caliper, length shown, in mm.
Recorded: 59.8 mm
